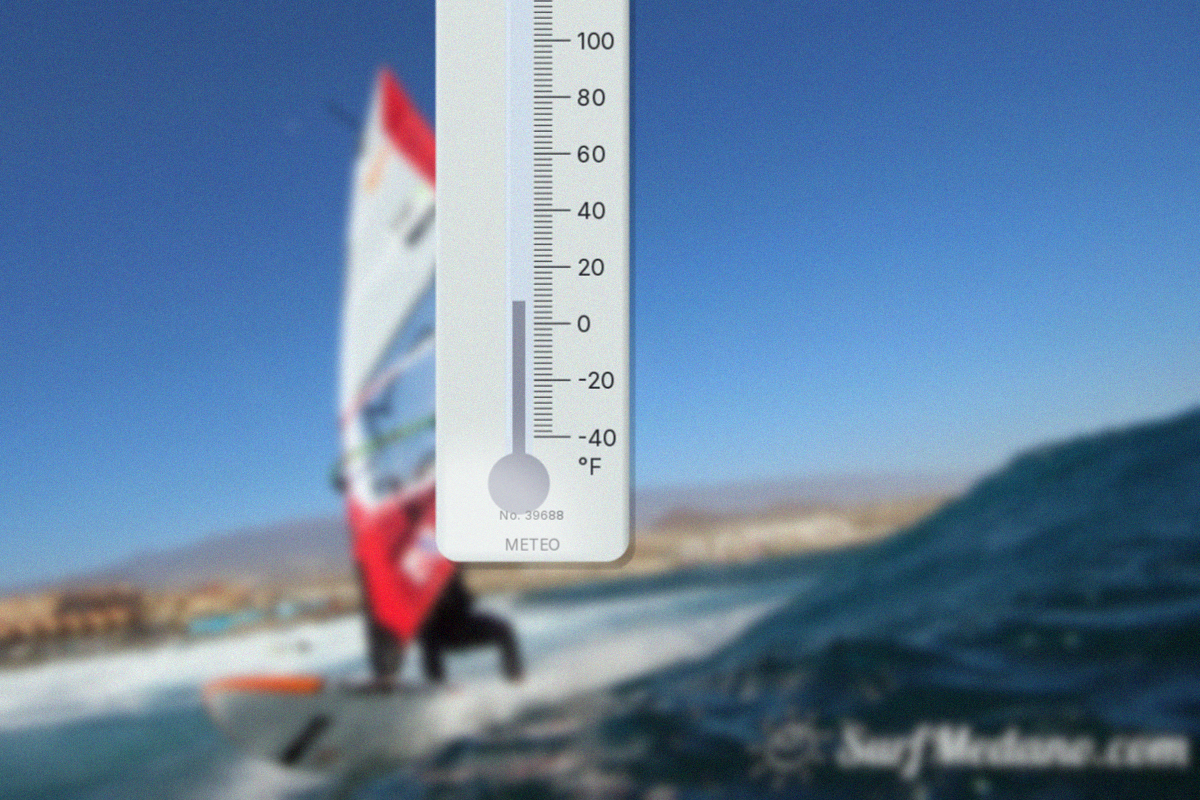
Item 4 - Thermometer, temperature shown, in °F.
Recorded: 8 °F
